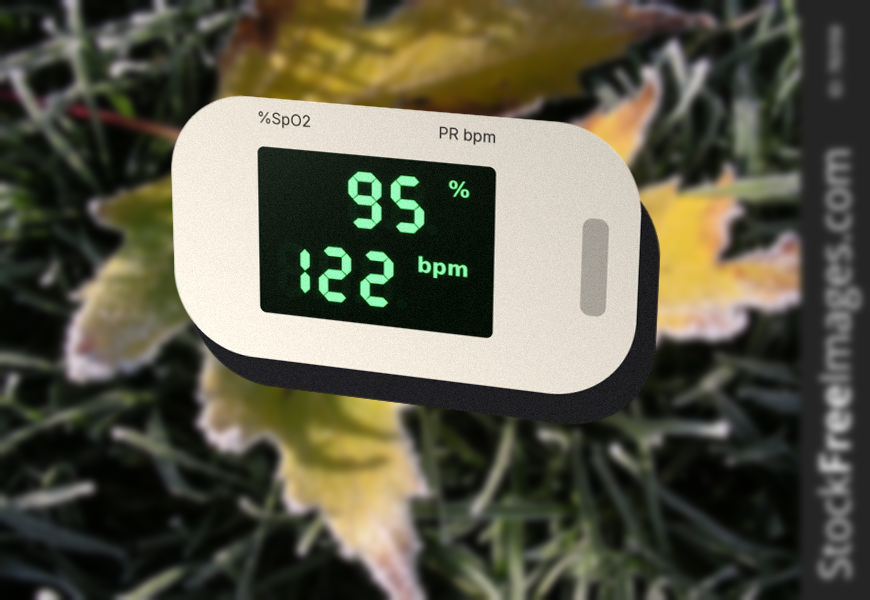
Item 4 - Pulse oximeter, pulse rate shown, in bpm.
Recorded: 122 bpm
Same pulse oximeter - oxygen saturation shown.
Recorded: 95 %
